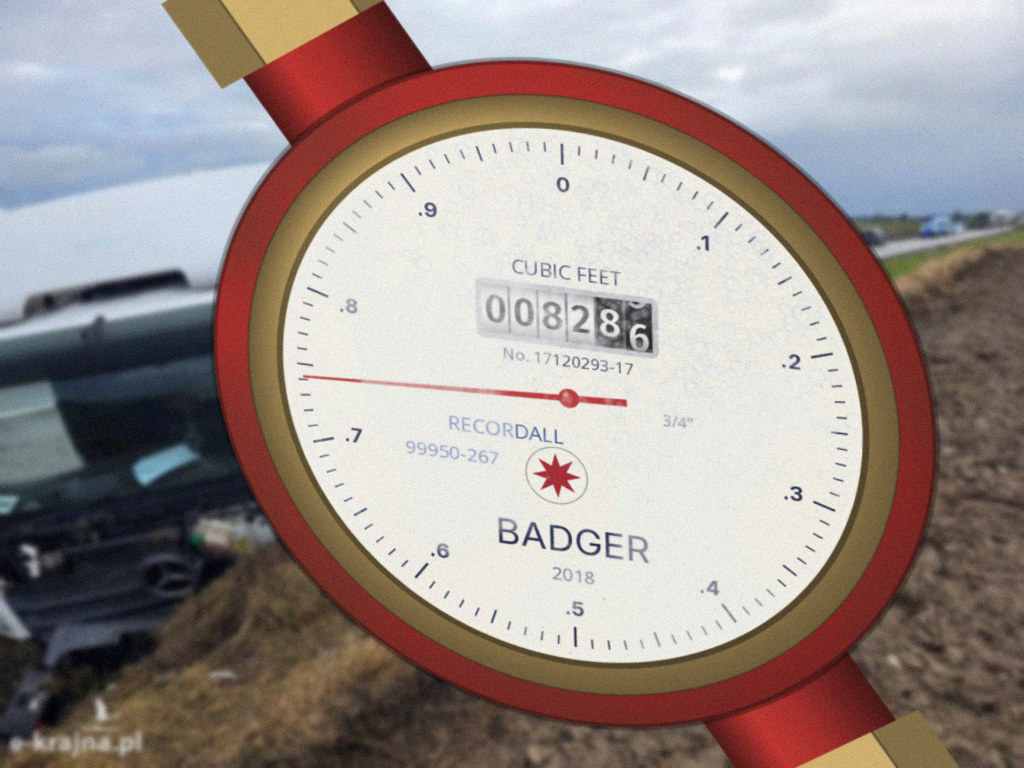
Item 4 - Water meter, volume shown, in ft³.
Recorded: 8285.74 ft³
